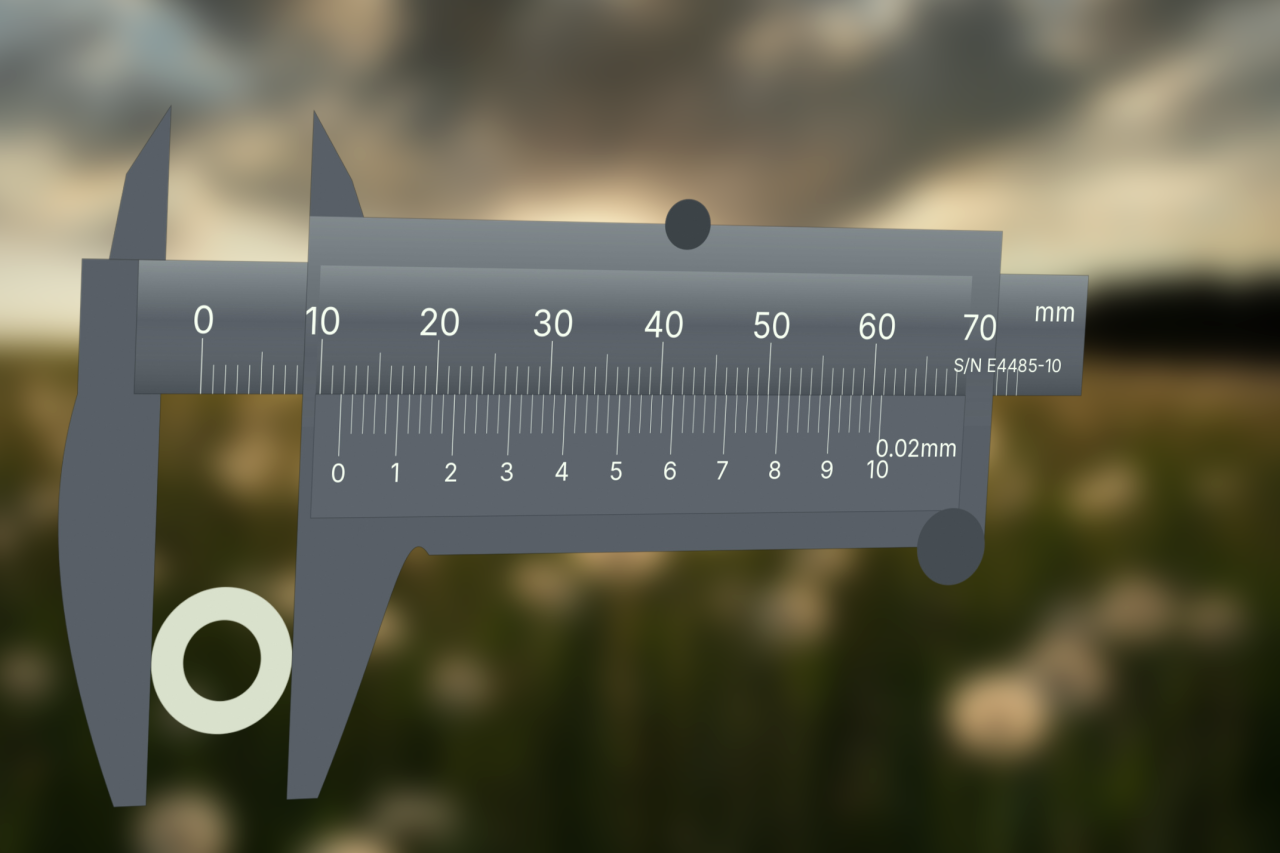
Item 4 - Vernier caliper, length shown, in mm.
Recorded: 11.8 mm
